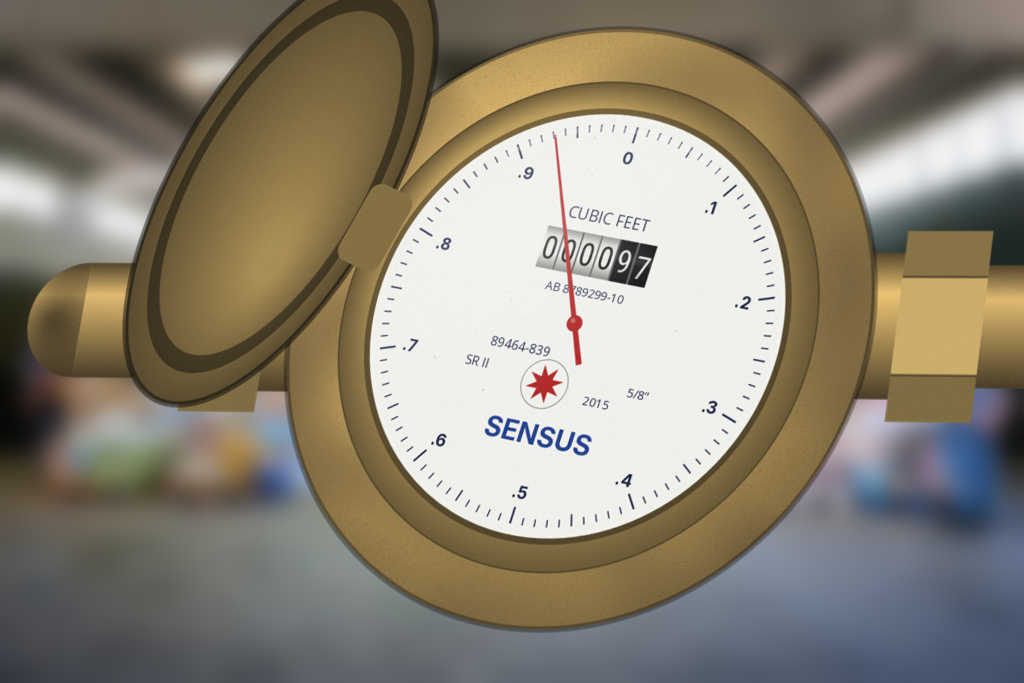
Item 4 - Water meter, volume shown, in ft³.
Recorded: 96.93 ft³
